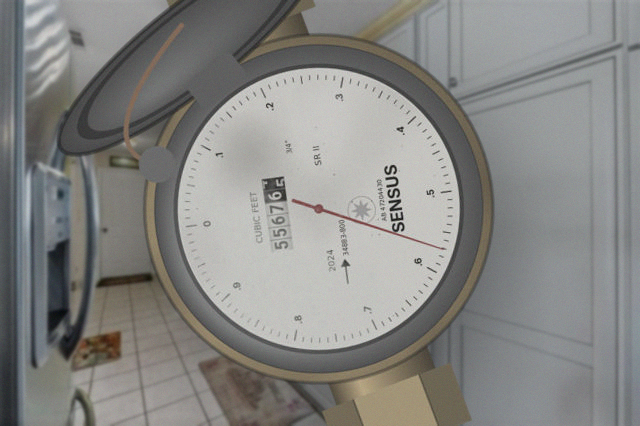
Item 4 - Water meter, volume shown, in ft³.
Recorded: 556764.57 ft³
